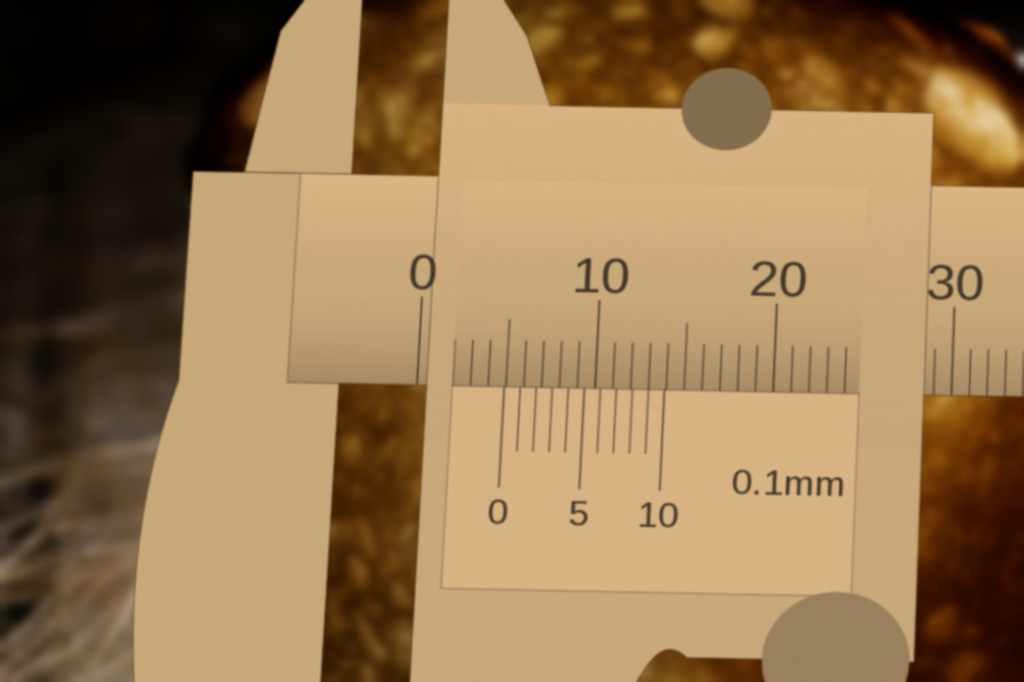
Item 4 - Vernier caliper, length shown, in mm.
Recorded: 4.9 mm
